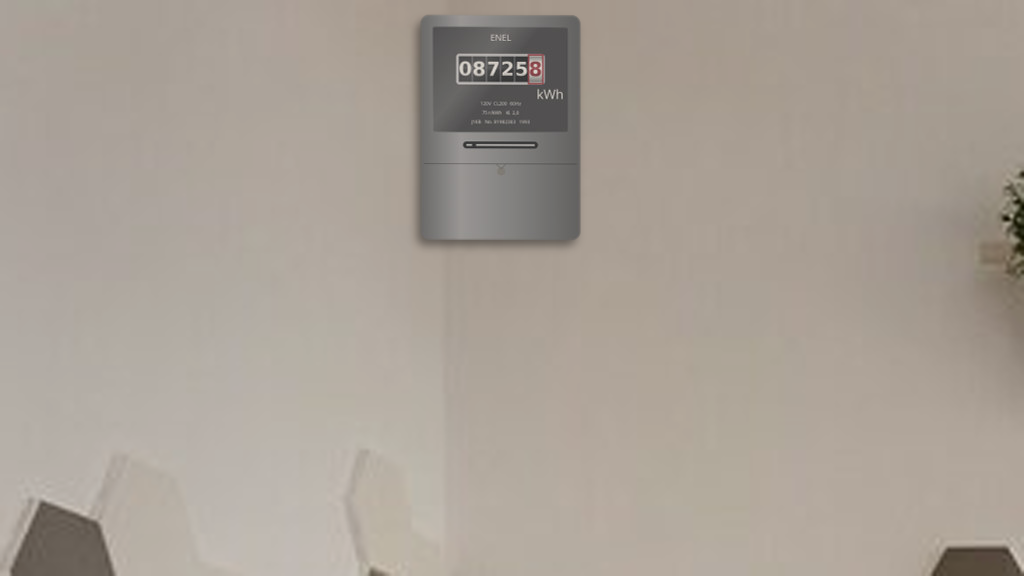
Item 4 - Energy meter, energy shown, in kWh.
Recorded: 8725.8 kWh
